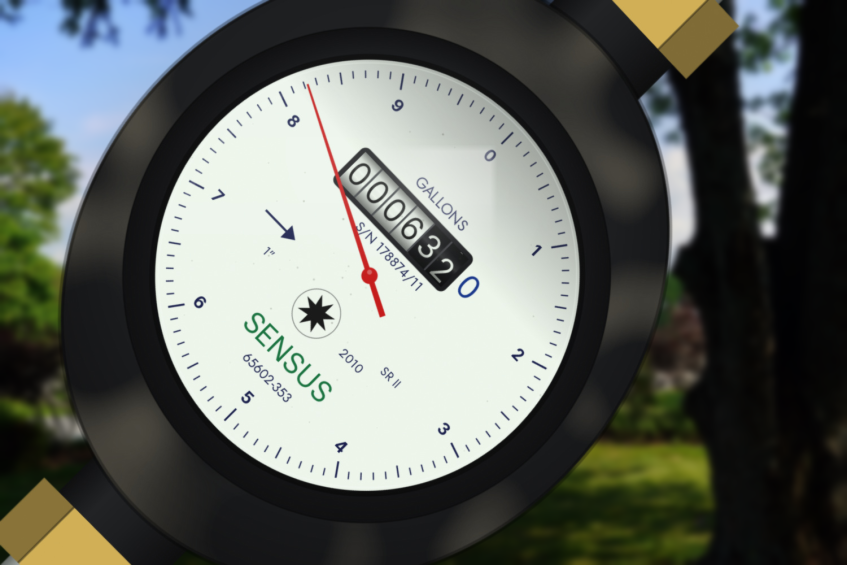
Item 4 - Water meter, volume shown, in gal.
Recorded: 6318.2 gal
